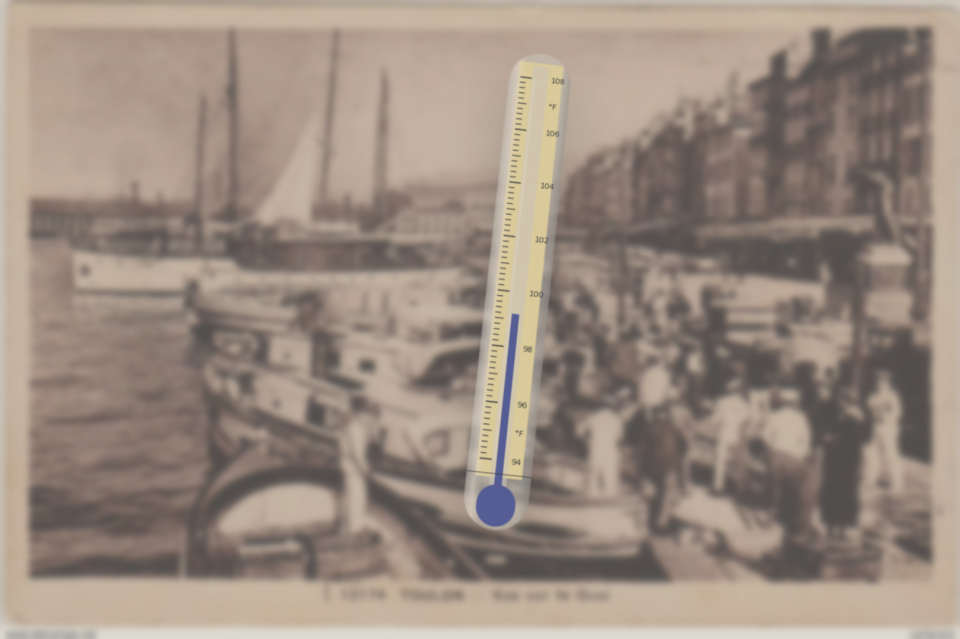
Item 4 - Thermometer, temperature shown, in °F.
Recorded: 99.2 °F
